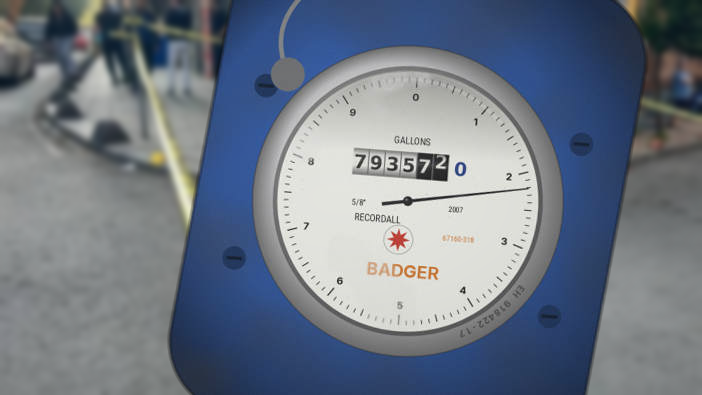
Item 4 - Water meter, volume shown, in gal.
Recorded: 7935722.2 gal
